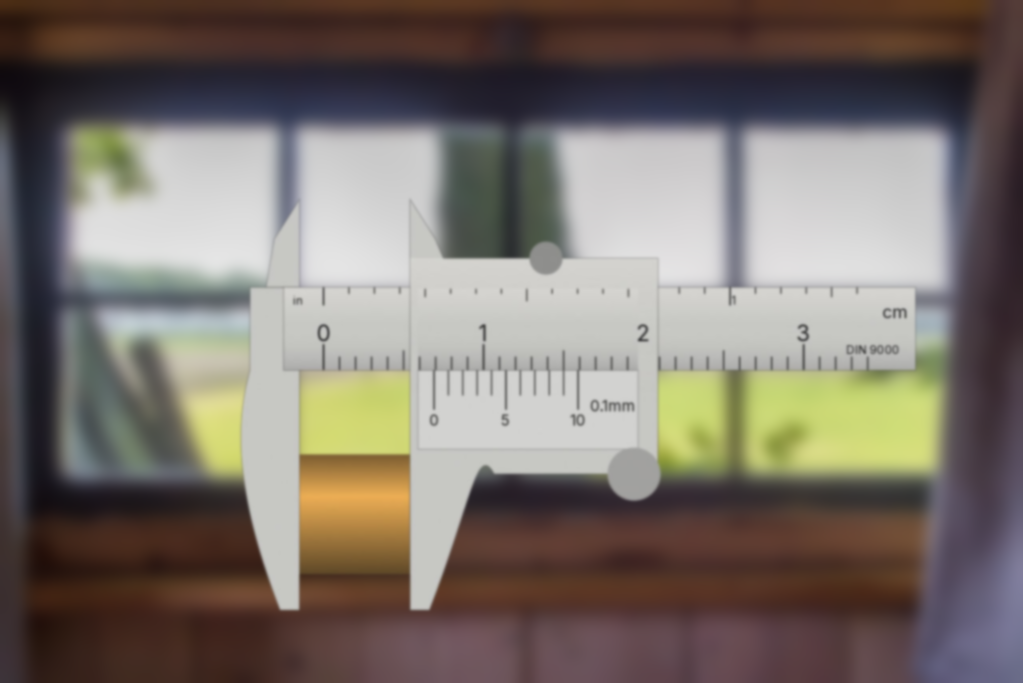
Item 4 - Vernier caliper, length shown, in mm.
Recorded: 6.9 mm
